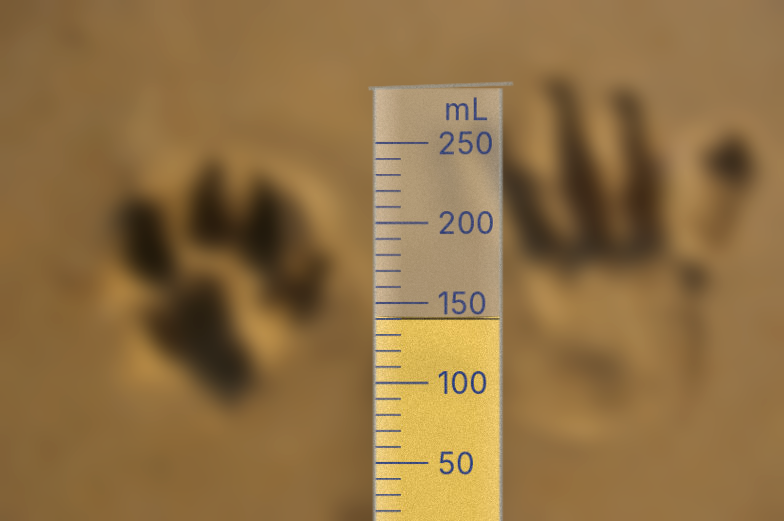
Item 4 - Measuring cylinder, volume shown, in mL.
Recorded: 140 mL
